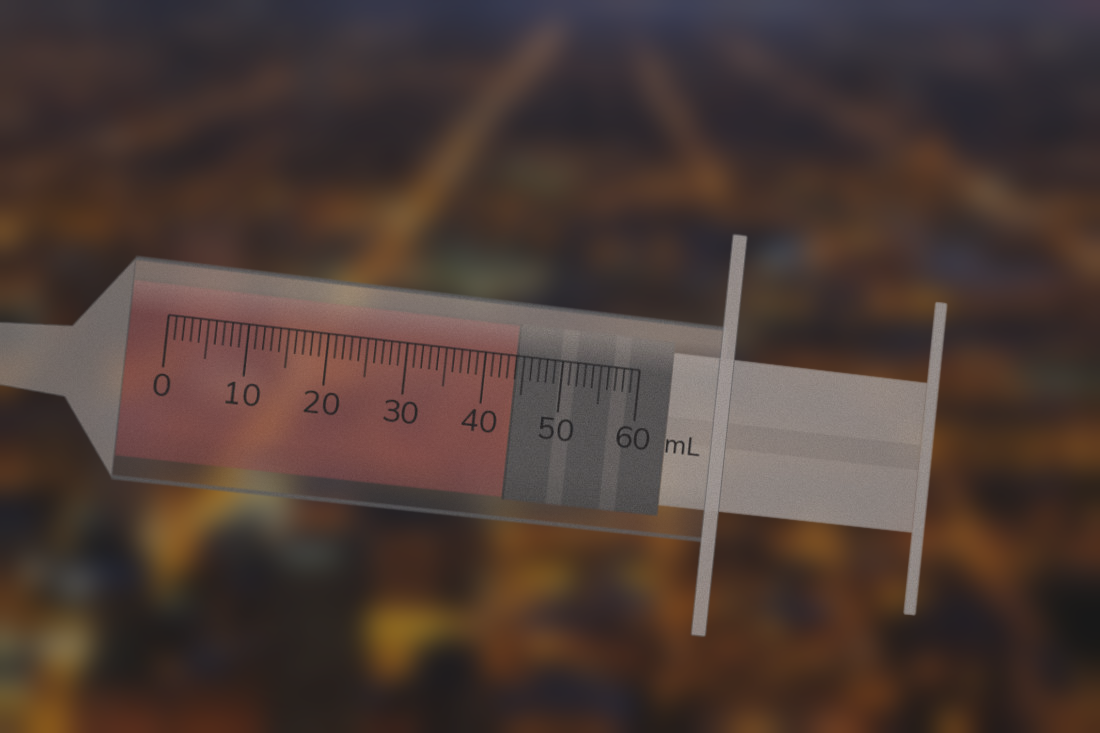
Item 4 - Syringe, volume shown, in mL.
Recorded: 44 mL
